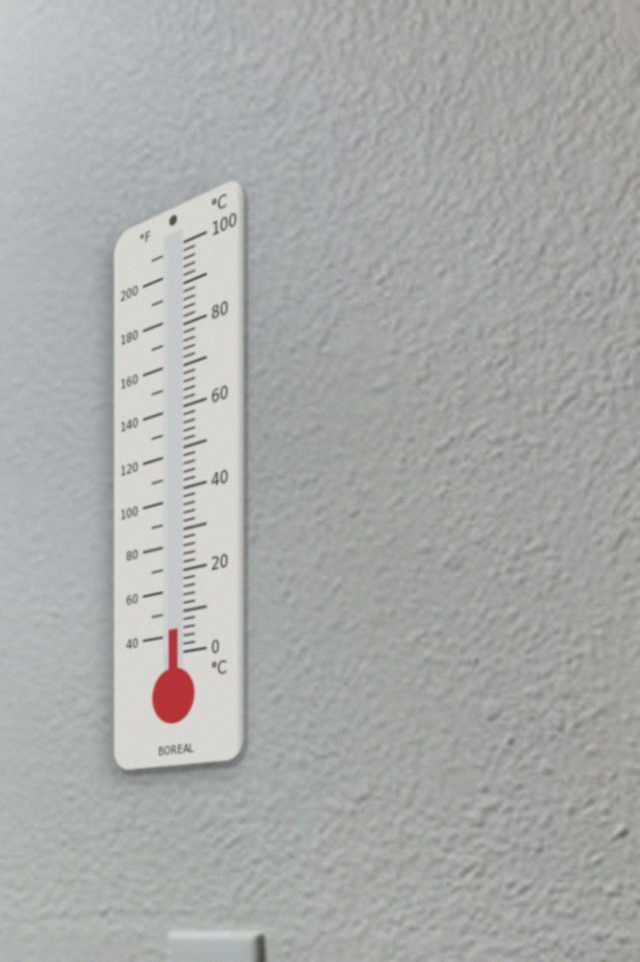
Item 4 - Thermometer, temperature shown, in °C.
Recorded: 6 °C
